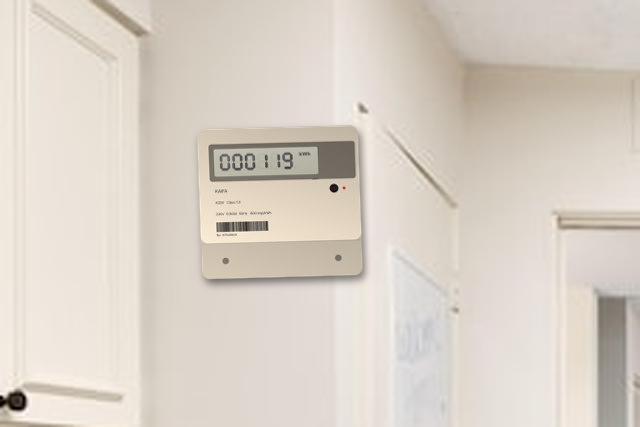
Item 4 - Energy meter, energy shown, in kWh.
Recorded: 119 kWh
